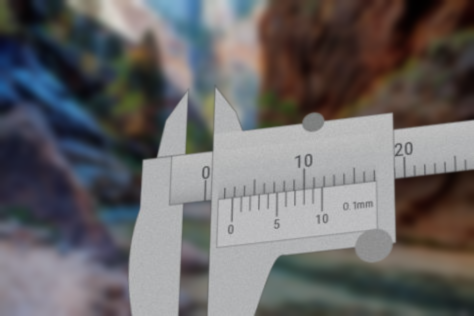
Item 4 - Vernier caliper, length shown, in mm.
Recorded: 2.8 mm
